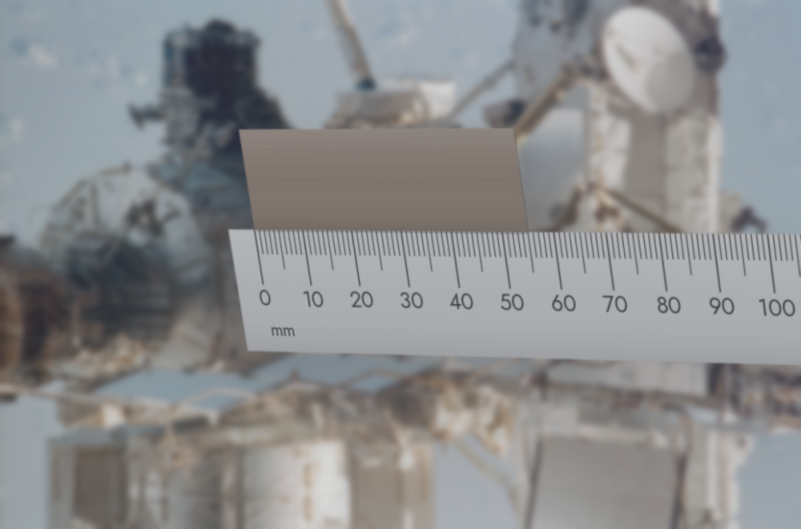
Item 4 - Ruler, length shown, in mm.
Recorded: 55 mm
